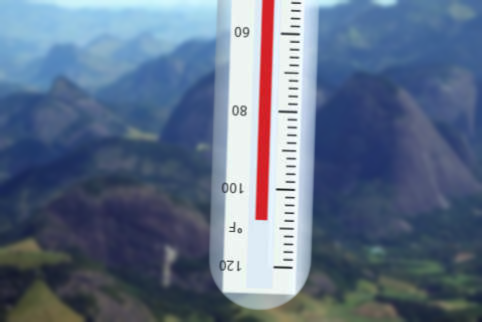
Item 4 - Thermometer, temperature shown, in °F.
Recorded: 108 °F
